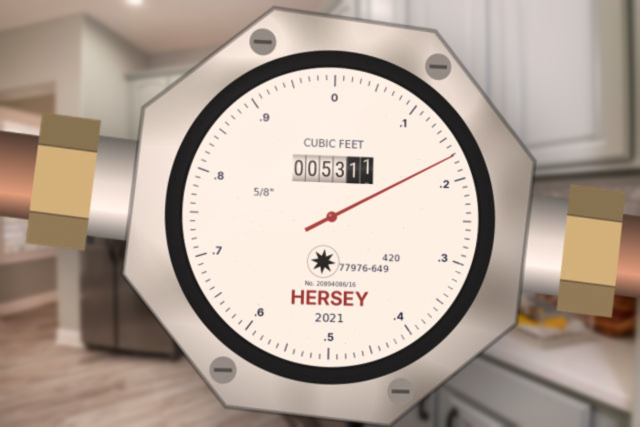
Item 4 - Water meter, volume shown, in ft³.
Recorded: 5311.17 ft³
